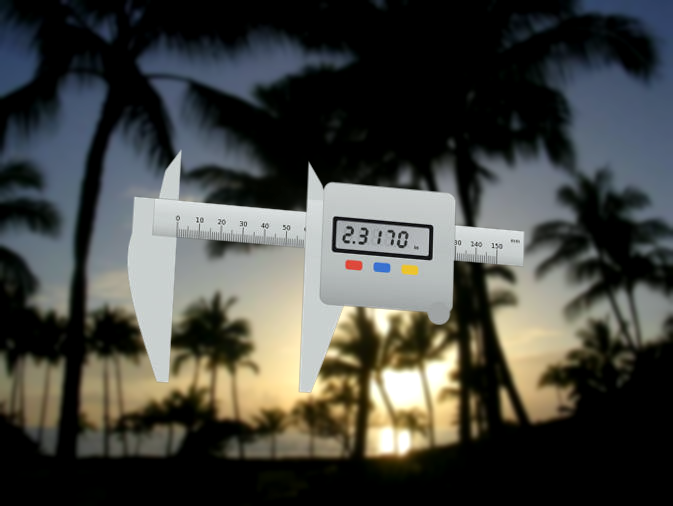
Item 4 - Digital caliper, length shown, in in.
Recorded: 2.3170 in
